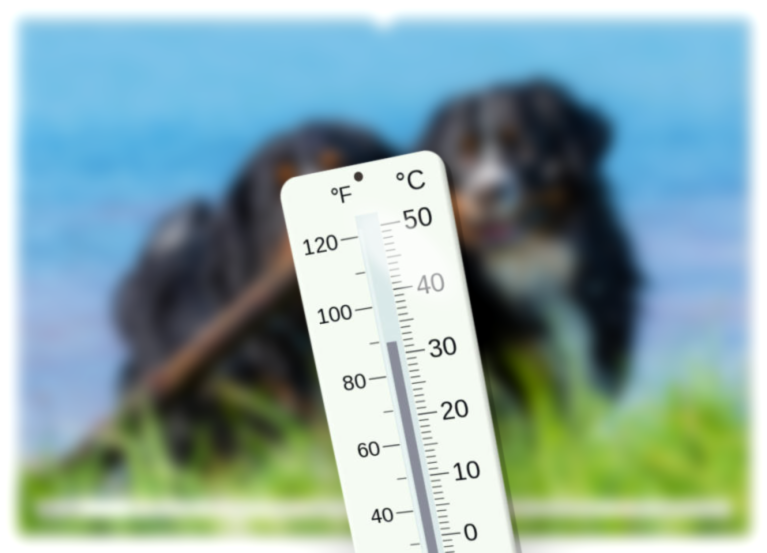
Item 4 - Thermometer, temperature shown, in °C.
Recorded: 32 °C
